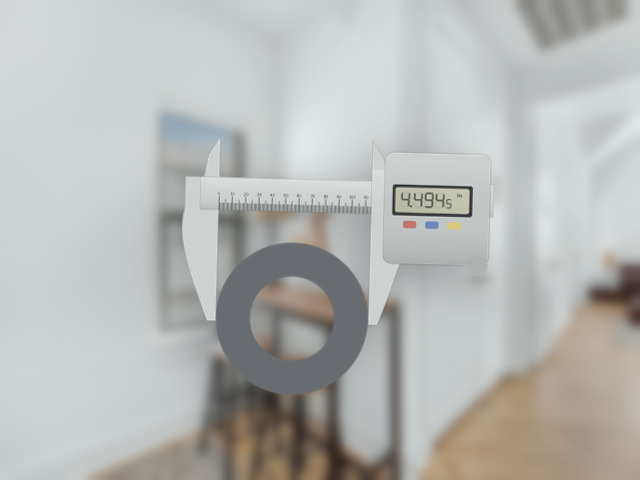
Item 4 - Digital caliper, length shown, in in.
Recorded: 4.4945 in
